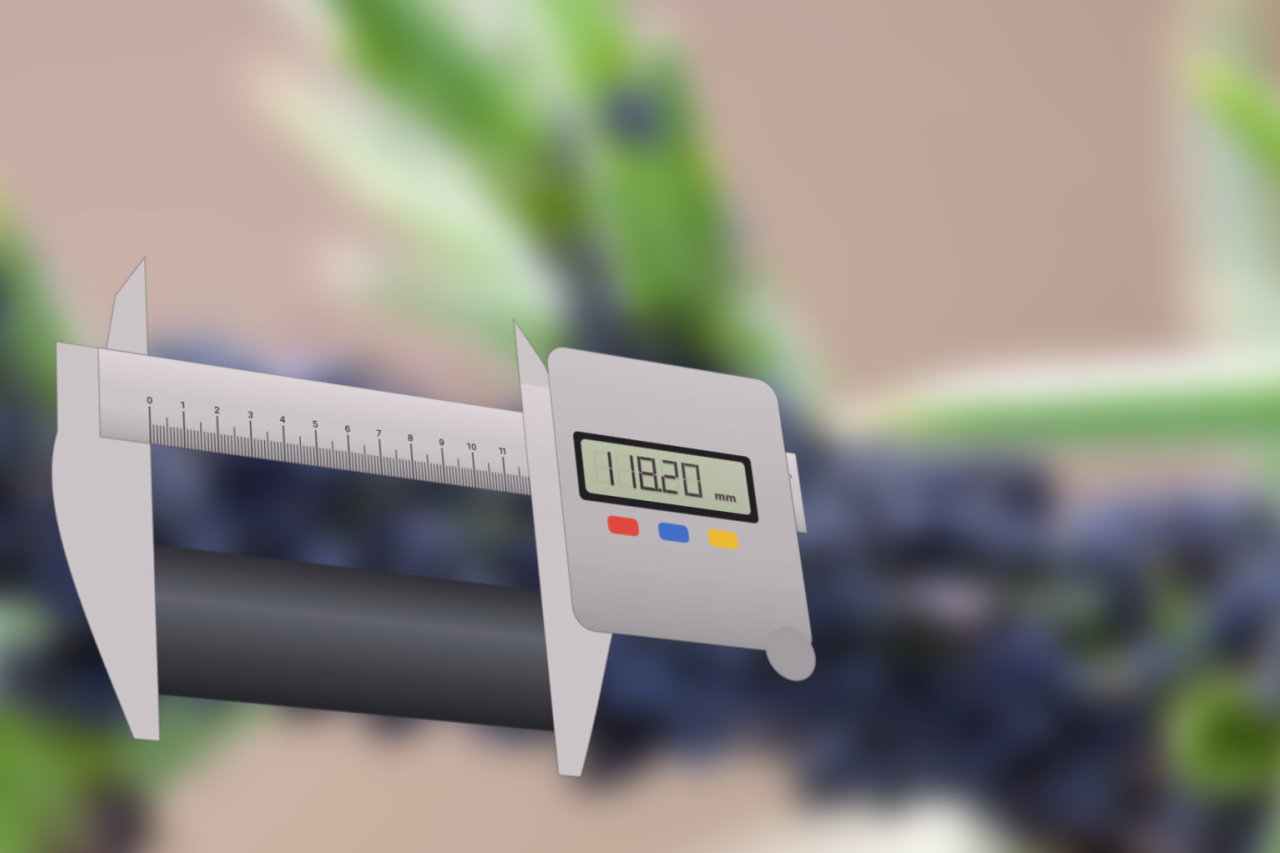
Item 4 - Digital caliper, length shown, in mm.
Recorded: 118.20 mm
